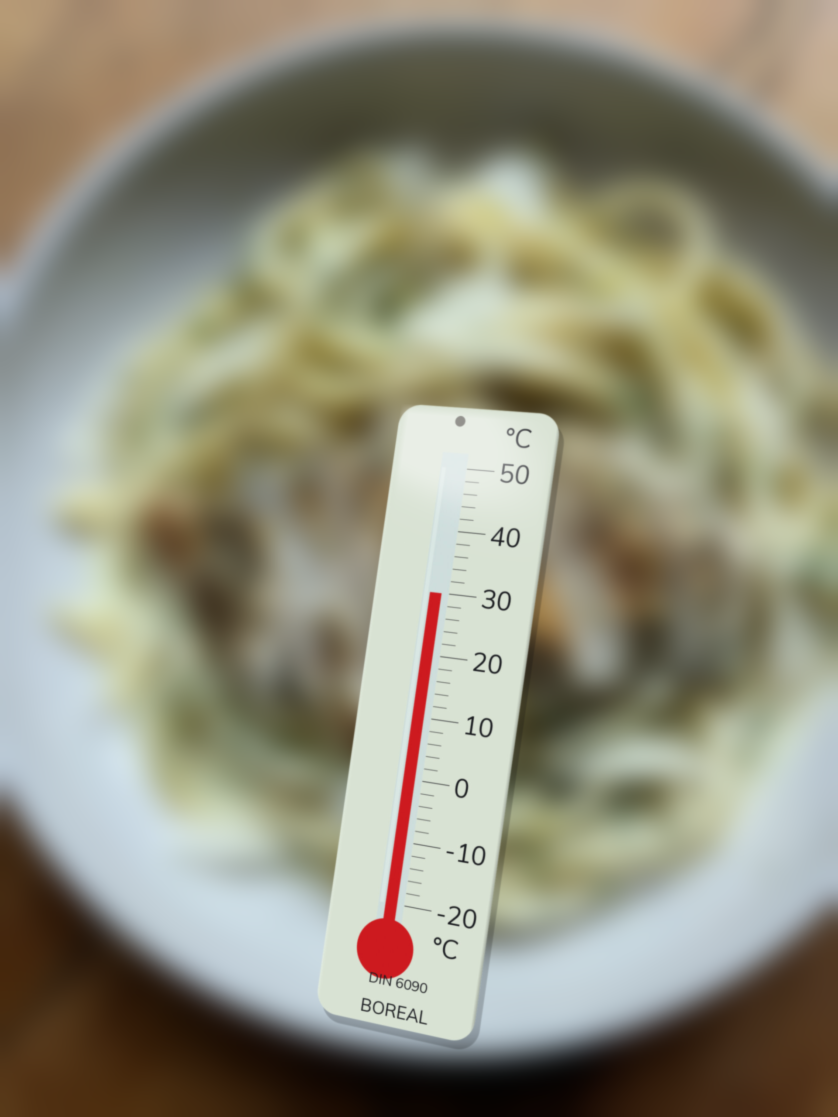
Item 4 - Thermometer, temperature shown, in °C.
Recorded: 30 °C
